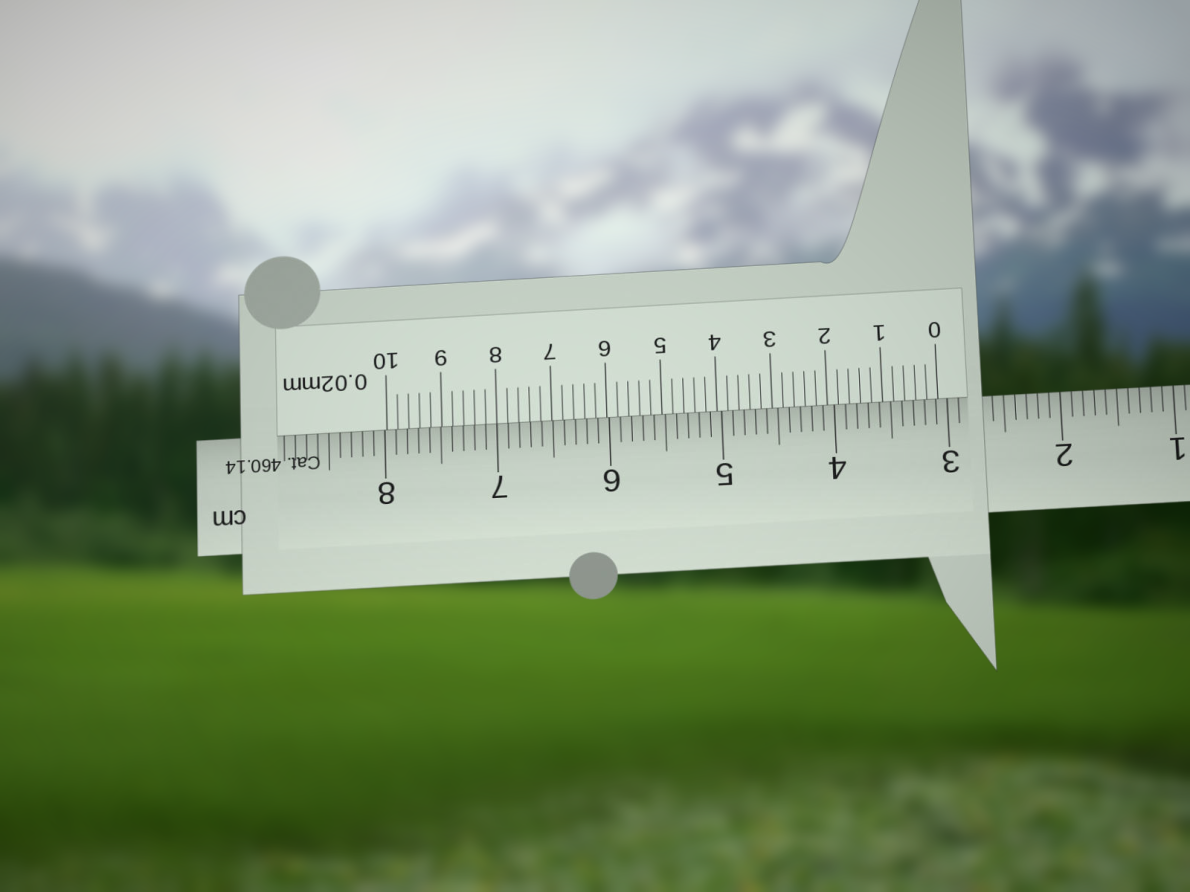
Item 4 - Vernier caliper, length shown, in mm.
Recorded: 30.8 mm
